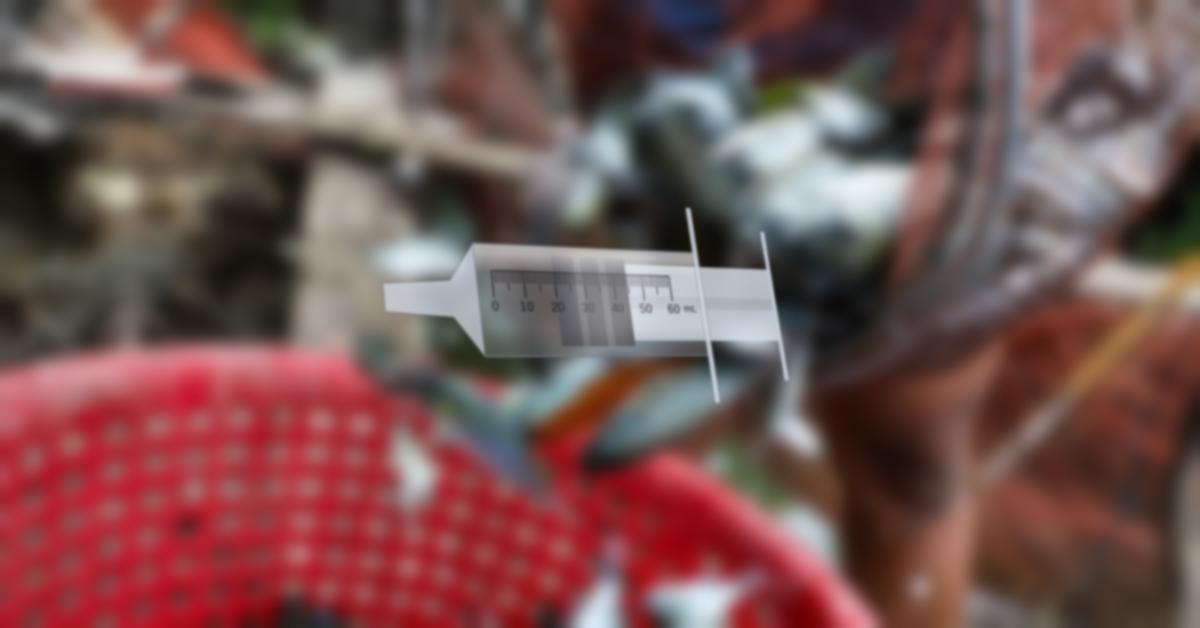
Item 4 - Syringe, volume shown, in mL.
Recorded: 20 mL
